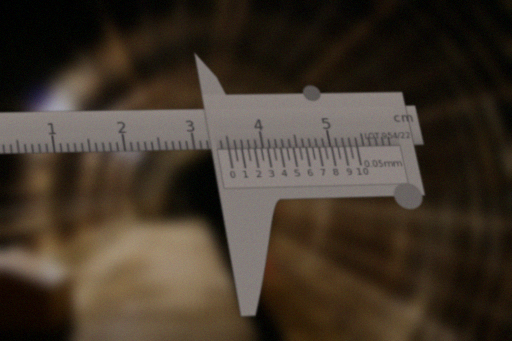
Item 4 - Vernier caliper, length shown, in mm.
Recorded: 35.0 mm
